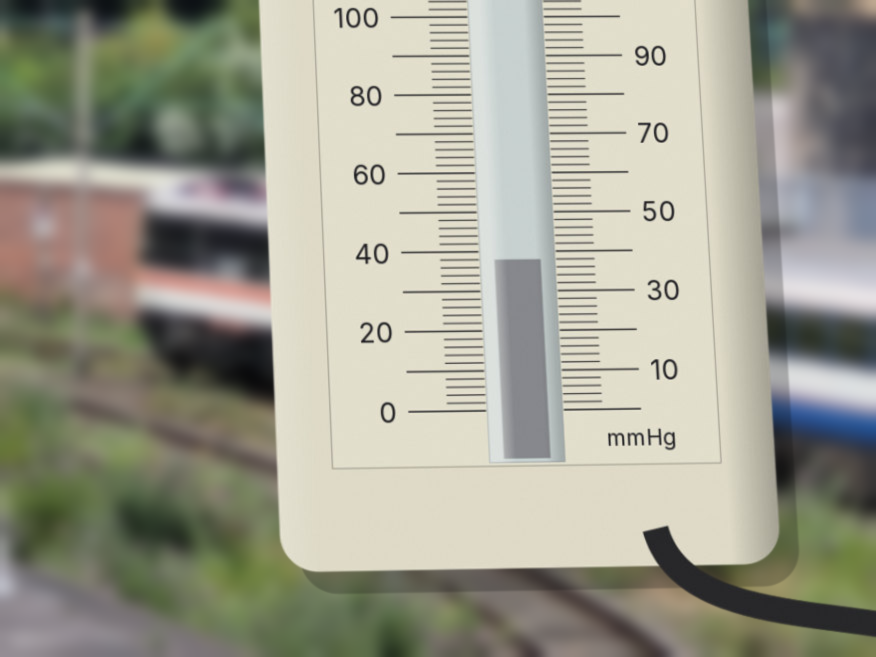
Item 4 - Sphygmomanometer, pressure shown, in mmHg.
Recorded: 38 mmHg
